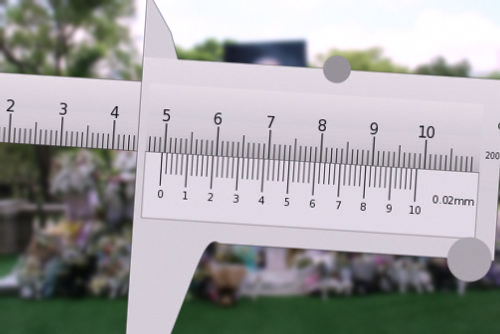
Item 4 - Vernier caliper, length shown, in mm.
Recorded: 49.5 mm
